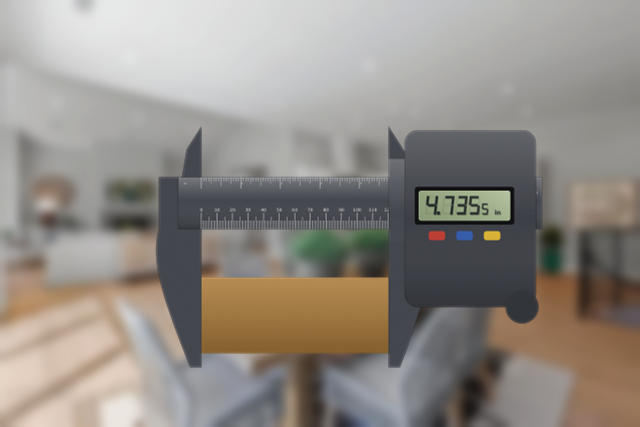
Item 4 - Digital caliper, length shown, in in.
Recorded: 4.7355 in
